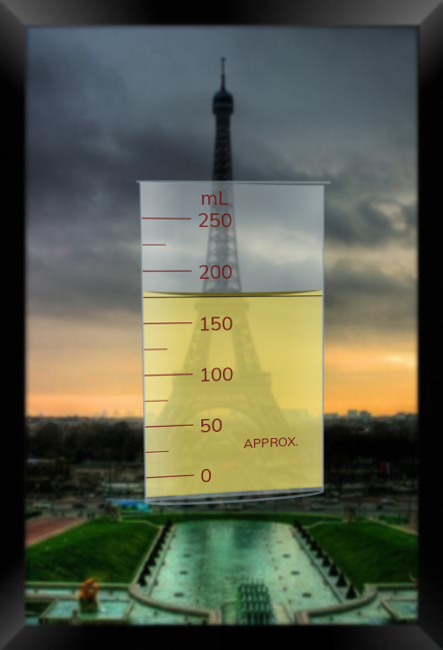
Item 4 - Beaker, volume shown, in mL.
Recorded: 175 mL
